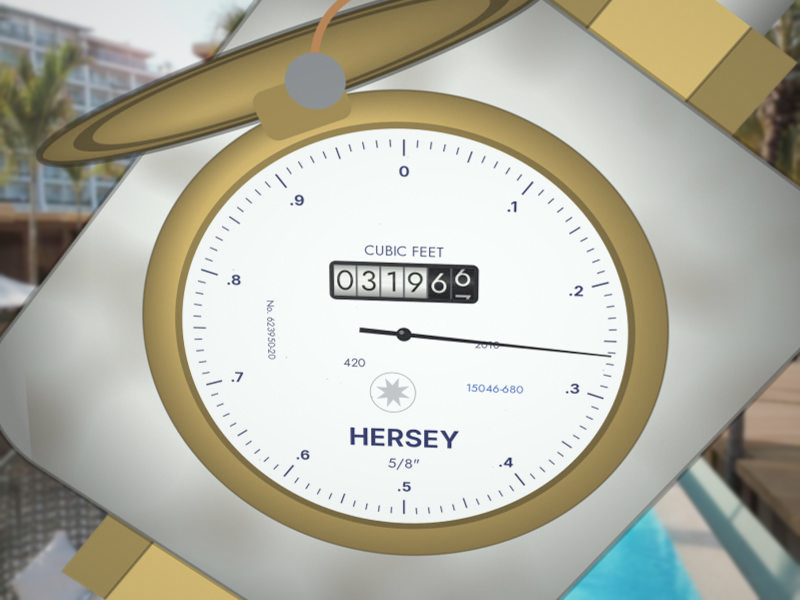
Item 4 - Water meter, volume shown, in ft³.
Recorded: 31966.26 ft³
